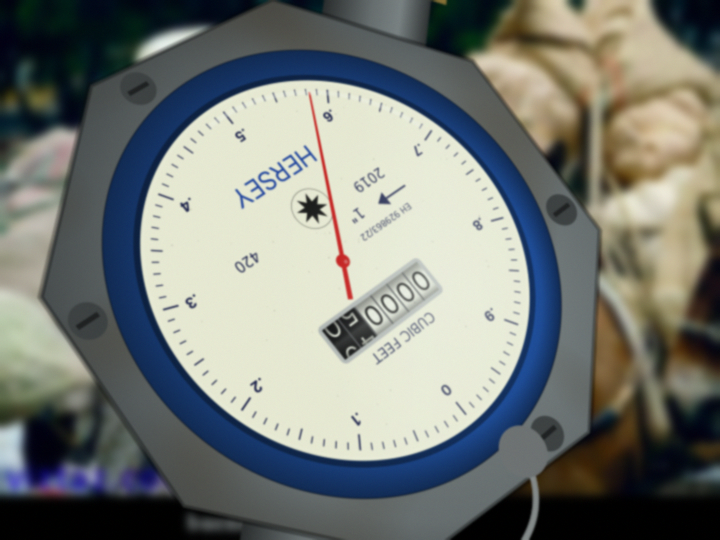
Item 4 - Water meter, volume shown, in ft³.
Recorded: 49.58 ft³
